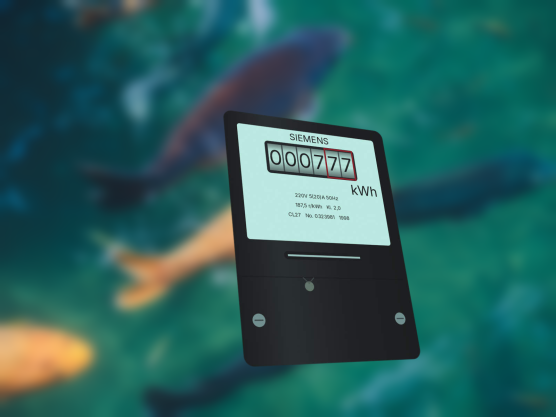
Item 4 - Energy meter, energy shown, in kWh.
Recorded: 7.77 kWh
